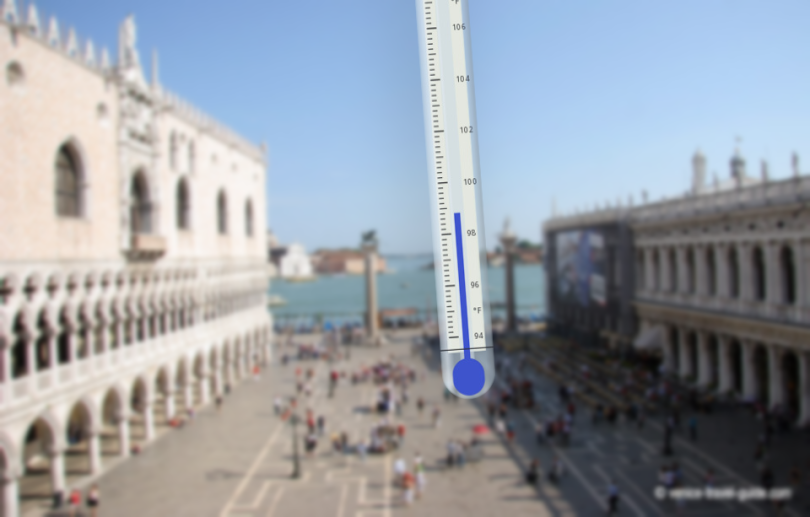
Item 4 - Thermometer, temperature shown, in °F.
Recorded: 98.8 °F
